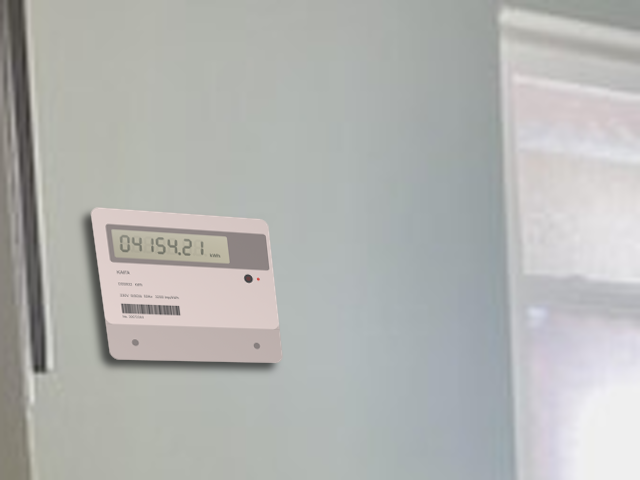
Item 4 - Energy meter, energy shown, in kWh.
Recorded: 4154.21 kWh
